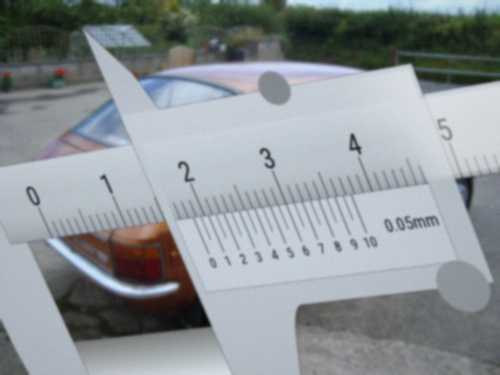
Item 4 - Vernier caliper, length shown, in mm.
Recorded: 18.6 mm
